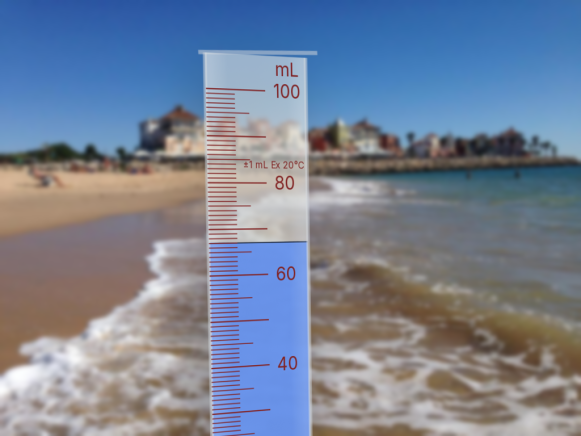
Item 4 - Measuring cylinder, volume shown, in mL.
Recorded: 67 mL
